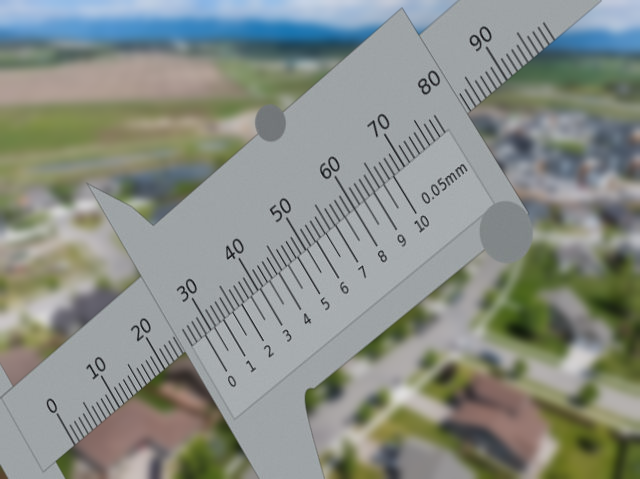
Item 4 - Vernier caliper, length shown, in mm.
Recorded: 28.8 mm
